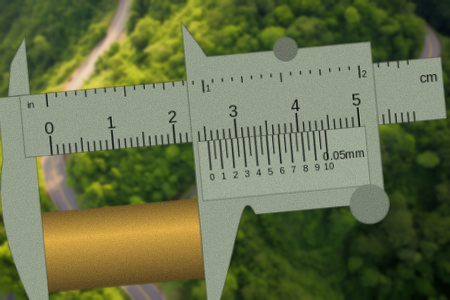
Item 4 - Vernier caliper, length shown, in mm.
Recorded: 25.4 mm
